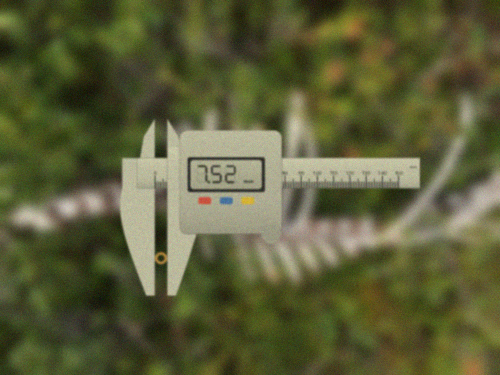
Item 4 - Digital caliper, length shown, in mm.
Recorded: 7.52 mm
